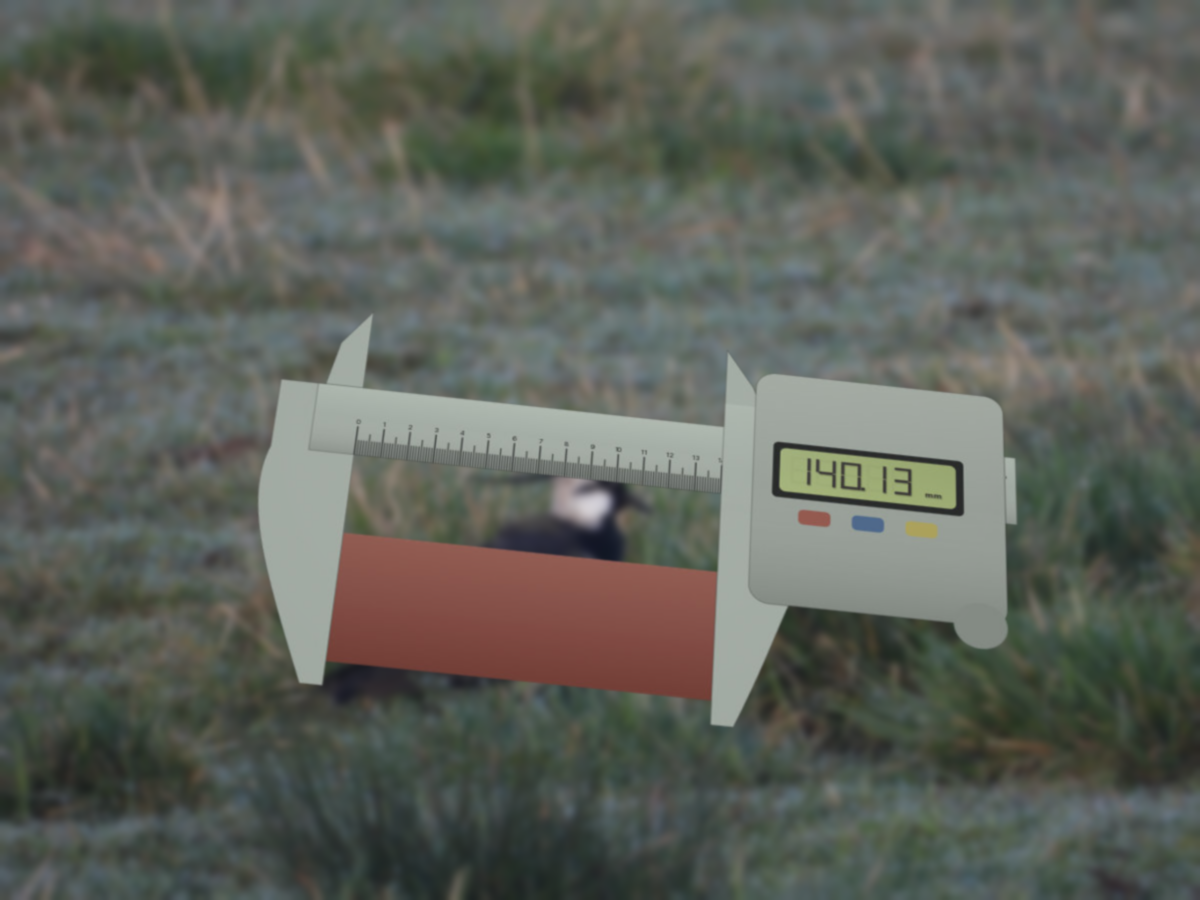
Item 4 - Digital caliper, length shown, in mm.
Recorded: 140.13 mm
